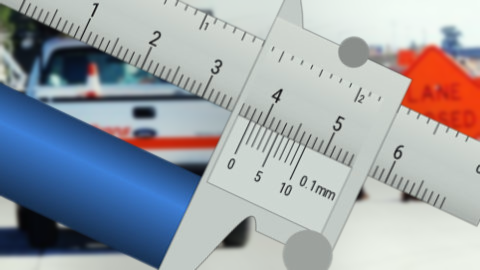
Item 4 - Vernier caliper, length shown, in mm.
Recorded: 38.0 mm
